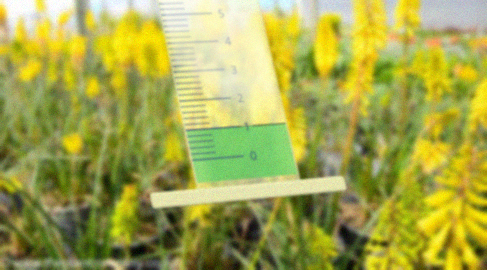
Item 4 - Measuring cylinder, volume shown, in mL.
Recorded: 1 mL
